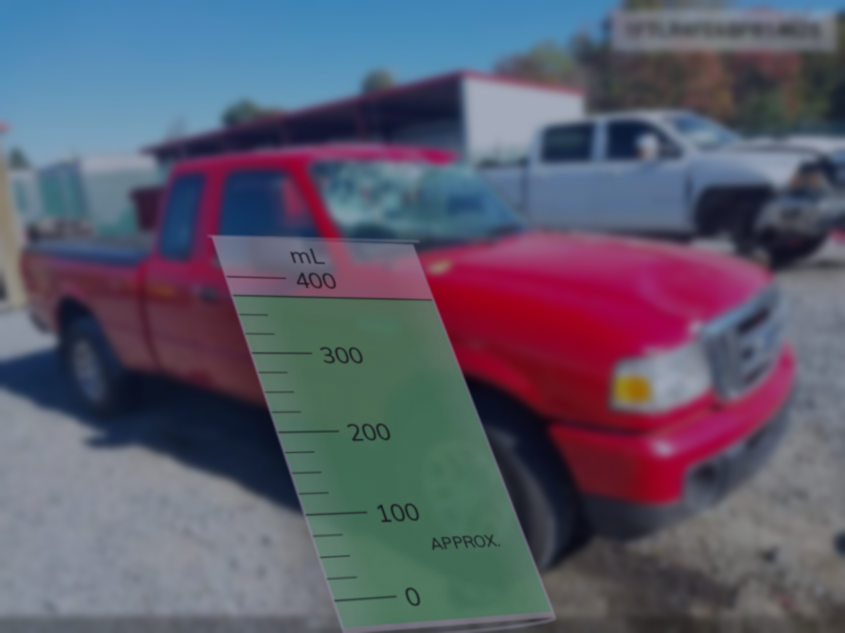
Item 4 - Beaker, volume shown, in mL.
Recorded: 375 mL
